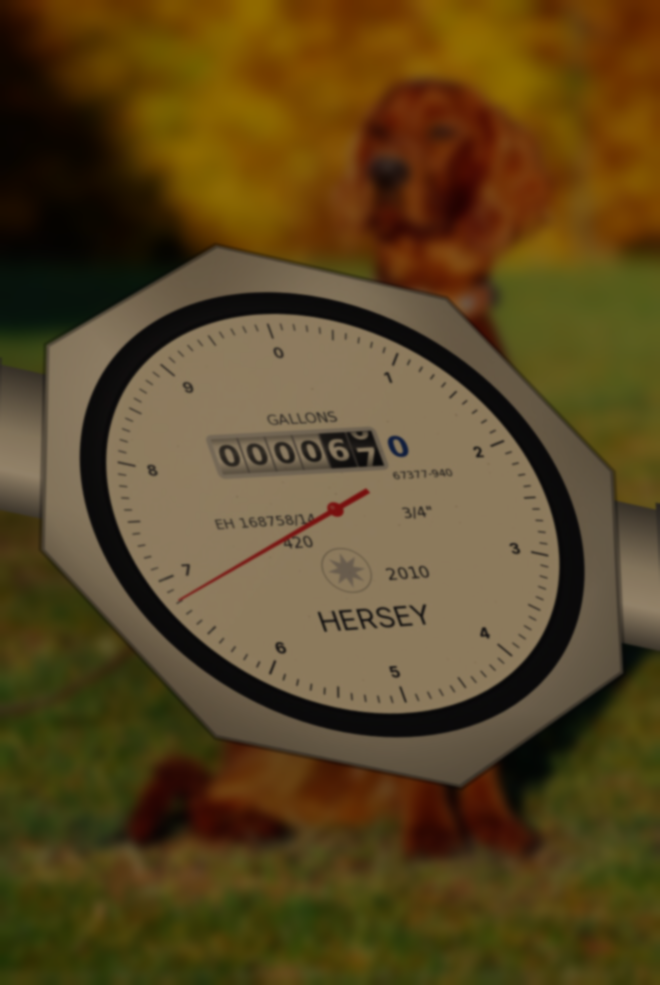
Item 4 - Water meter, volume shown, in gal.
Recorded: 666.8 gal
